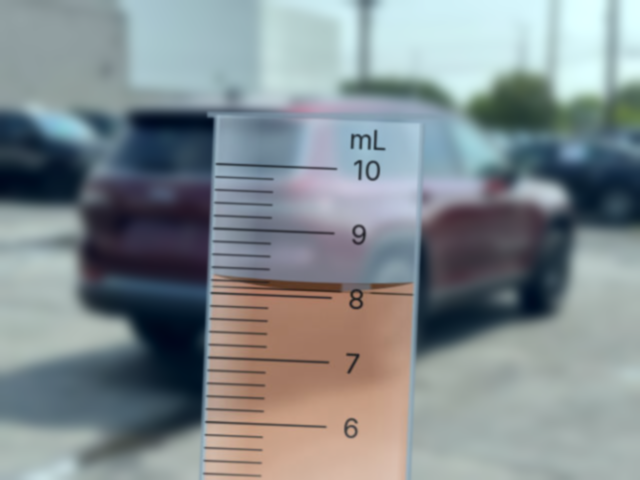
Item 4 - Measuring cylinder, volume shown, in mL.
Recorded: 8.1 mL
